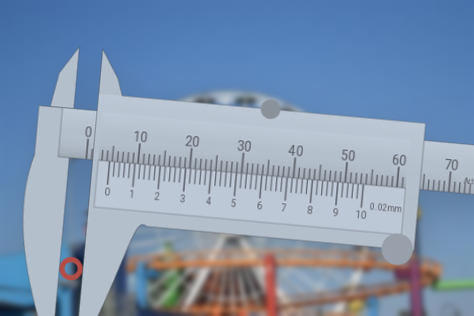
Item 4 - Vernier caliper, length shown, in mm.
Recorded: 4.5 mm
